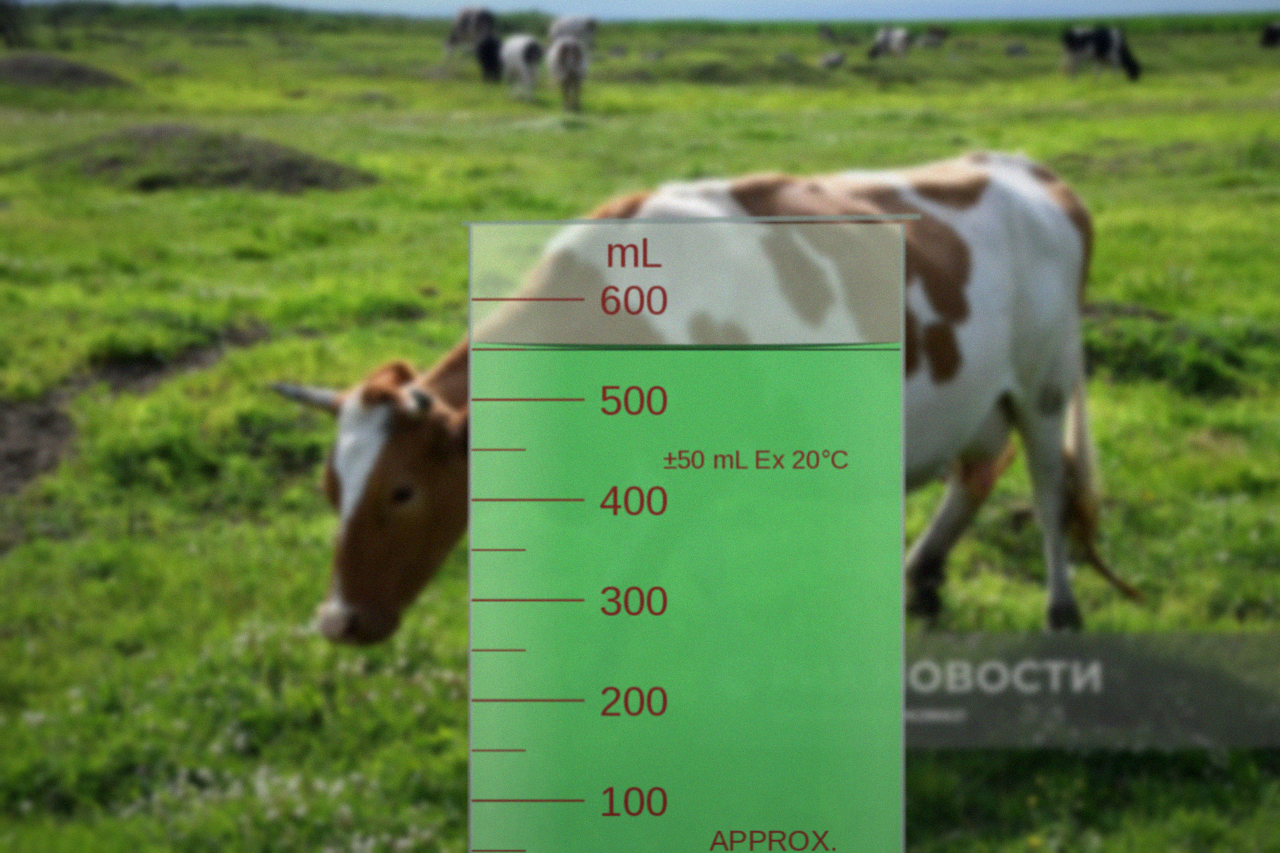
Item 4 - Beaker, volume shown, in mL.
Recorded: 550 mL
